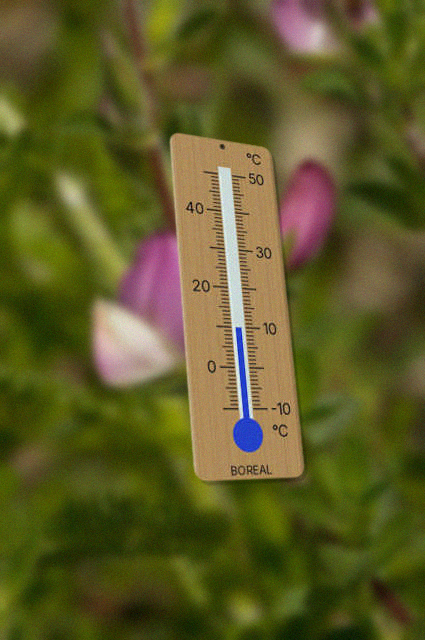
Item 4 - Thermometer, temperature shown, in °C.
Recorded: 10 °C
